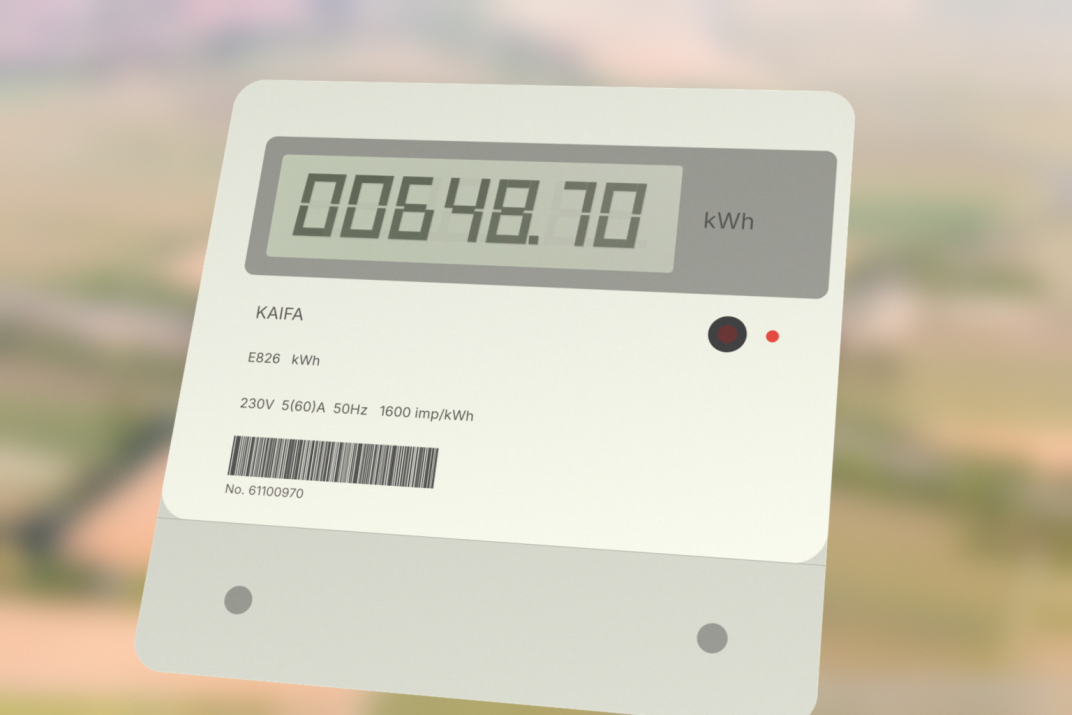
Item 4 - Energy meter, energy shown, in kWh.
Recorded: 648.70 kWh
